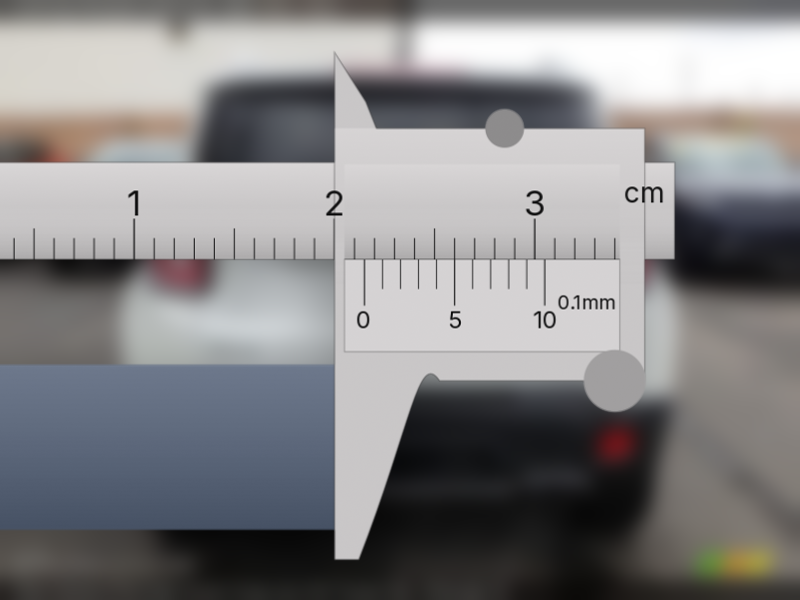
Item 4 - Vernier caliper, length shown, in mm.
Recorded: 21.5 mm
